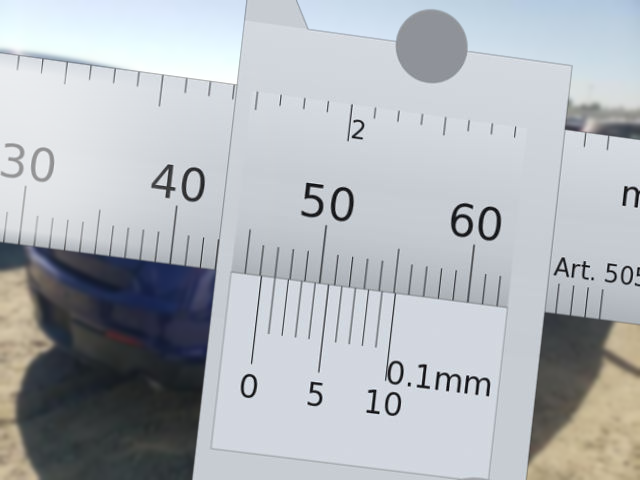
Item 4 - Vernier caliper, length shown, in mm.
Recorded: 46.1 mm
